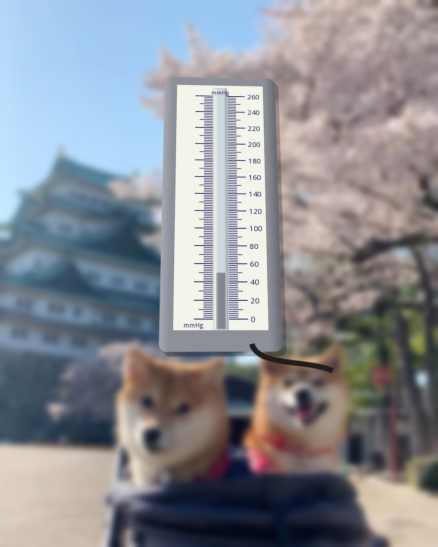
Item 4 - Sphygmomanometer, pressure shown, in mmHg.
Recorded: 50 mmHg
